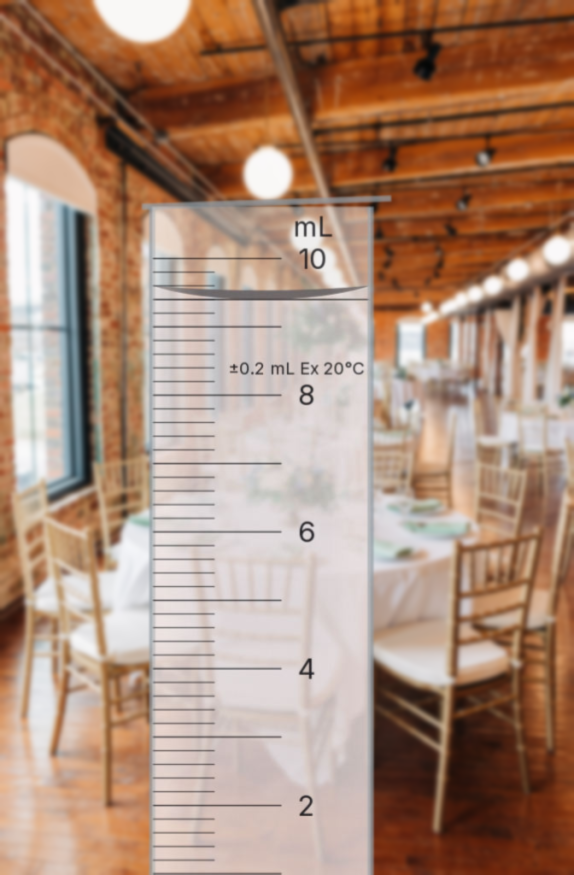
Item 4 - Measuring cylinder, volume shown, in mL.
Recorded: 9.4 mL
